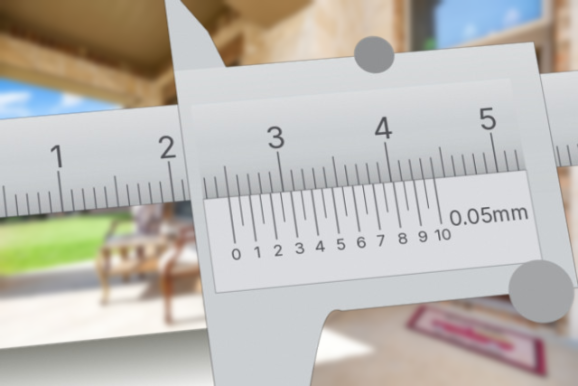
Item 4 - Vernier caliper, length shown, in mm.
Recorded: 25.0 mm
